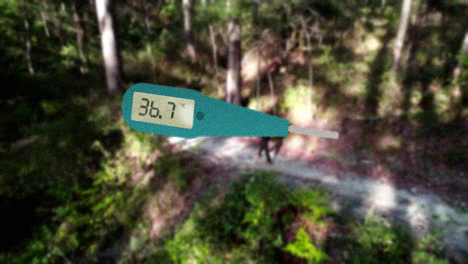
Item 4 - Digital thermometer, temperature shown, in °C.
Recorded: 36.7 °C
